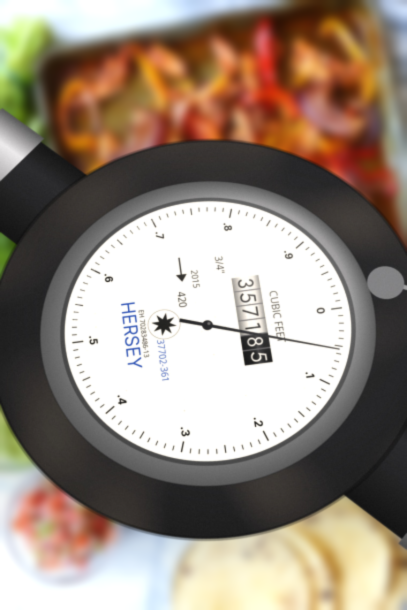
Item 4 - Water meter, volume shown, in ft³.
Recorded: 357185.05 ft³
